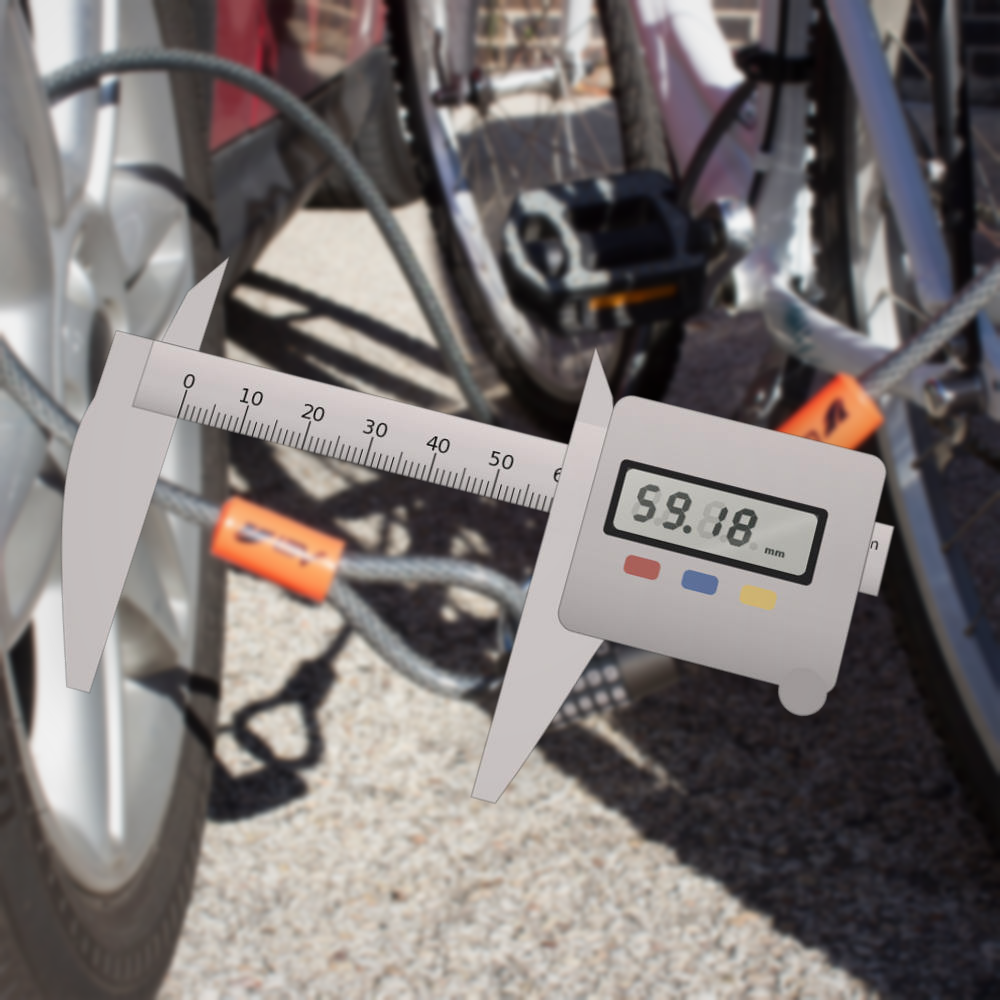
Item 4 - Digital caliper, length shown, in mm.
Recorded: 59.18 mm
